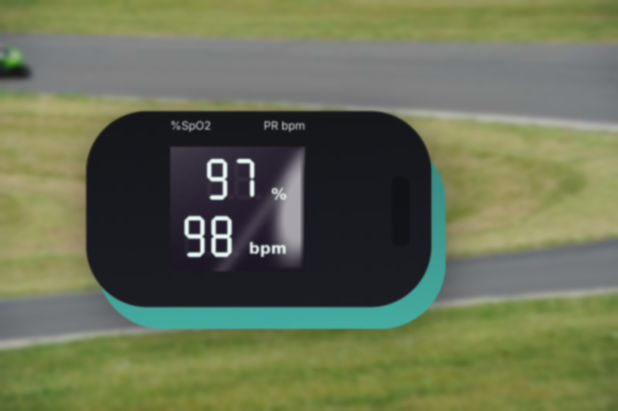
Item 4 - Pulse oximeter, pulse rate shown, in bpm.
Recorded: 98 bpm
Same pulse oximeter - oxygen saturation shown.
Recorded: 97 %
